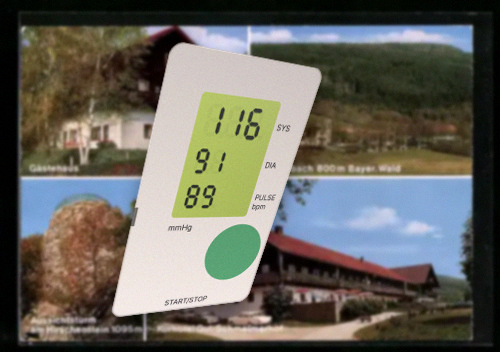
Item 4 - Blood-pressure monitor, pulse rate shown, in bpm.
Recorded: 89 bpm
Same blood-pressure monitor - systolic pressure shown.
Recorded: 116 mmHg
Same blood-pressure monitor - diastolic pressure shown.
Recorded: 91 mmHg
